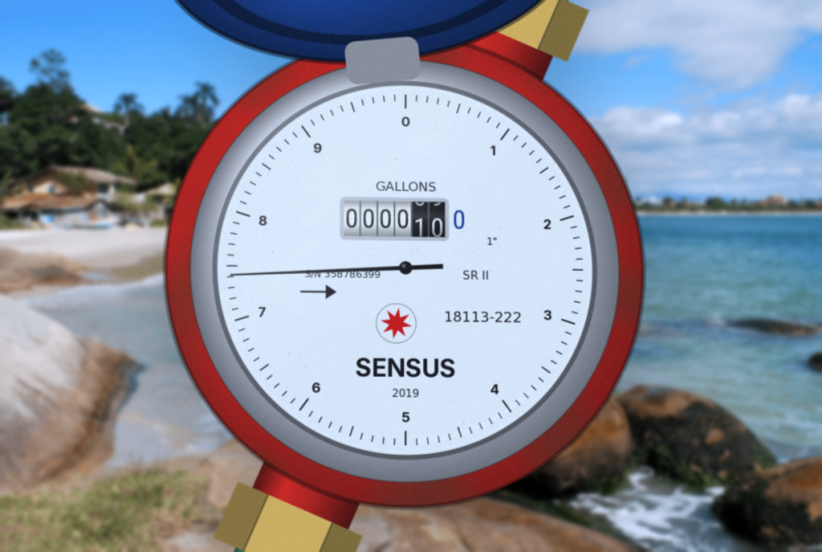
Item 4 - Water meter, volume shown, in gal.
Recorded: 97.4 gal
